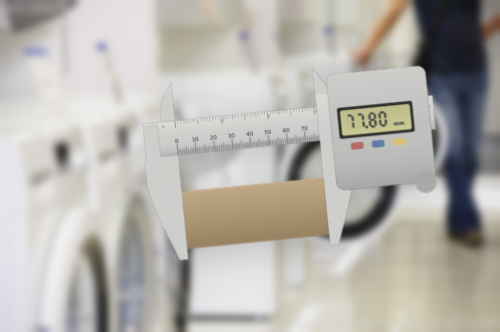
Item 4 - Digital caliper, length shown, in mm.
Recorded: 77.80 mm
